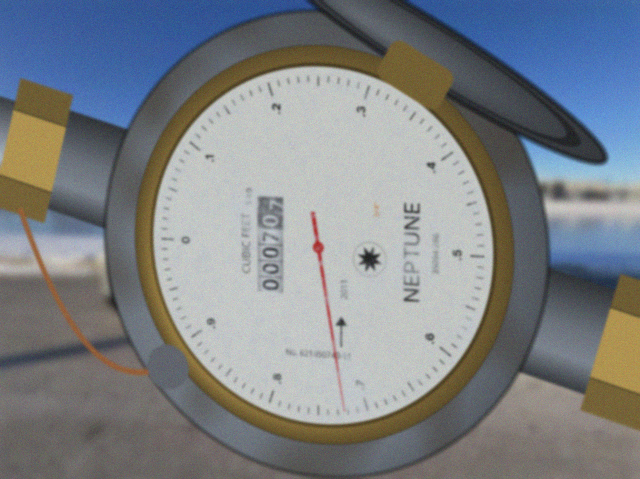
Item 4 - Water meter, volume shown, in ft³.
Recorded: 706.72 ft³
